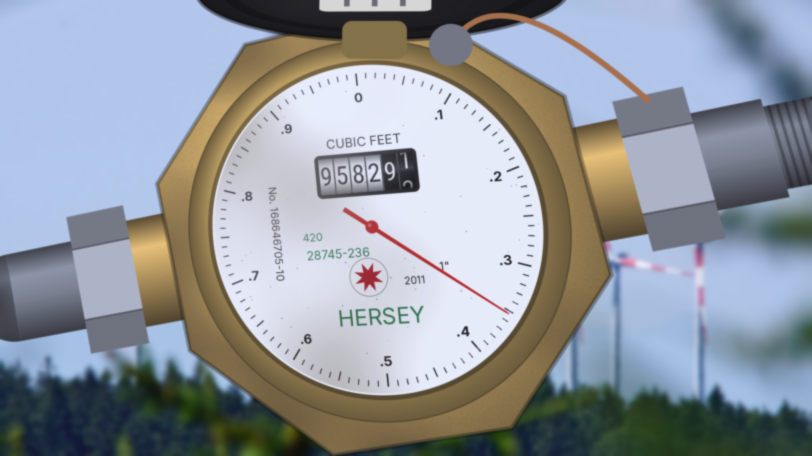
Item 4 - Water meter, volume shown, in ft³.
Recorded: 958291.35 ft³
